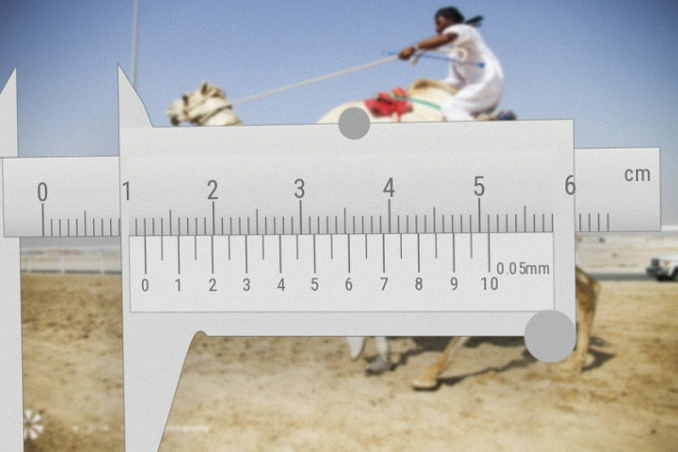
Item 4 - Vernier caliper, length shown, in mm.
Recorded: 12.0 mm
